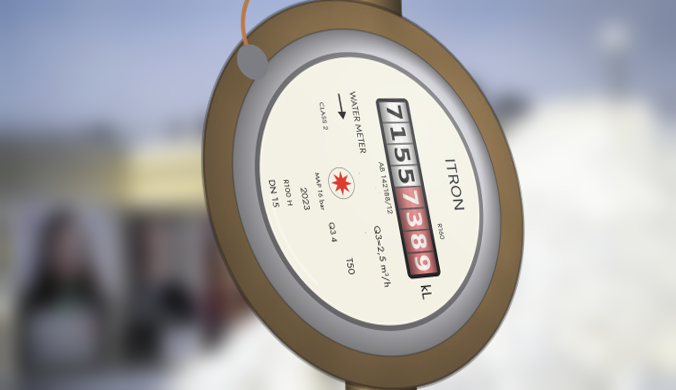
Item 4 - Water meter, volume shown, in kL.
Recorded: 7155.7389 kL
